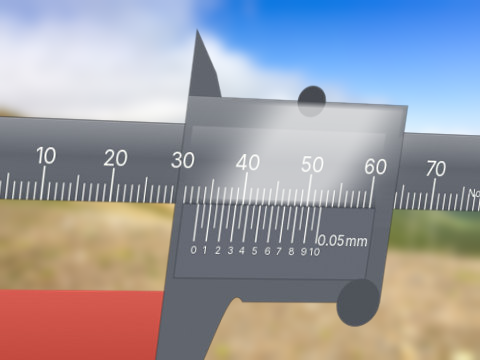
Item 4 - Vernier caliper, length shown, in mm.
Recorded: 33.2 mm
